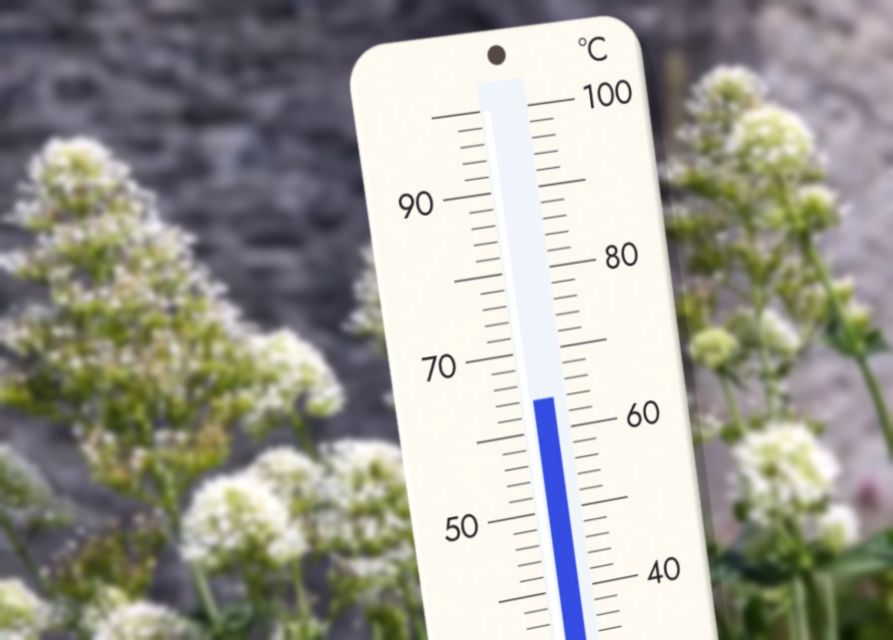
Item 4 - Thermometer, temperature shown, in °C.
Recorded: 64 °C
